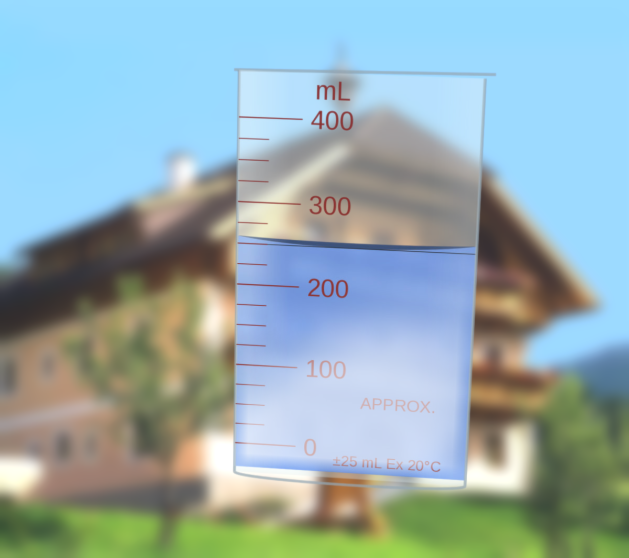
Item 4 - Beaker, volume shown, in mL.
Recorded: 250 mL
